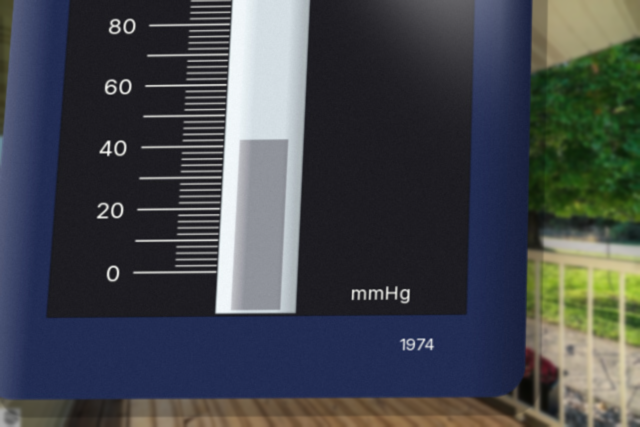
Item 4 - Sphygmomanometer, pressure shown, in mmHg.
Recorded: 42 mmHg
